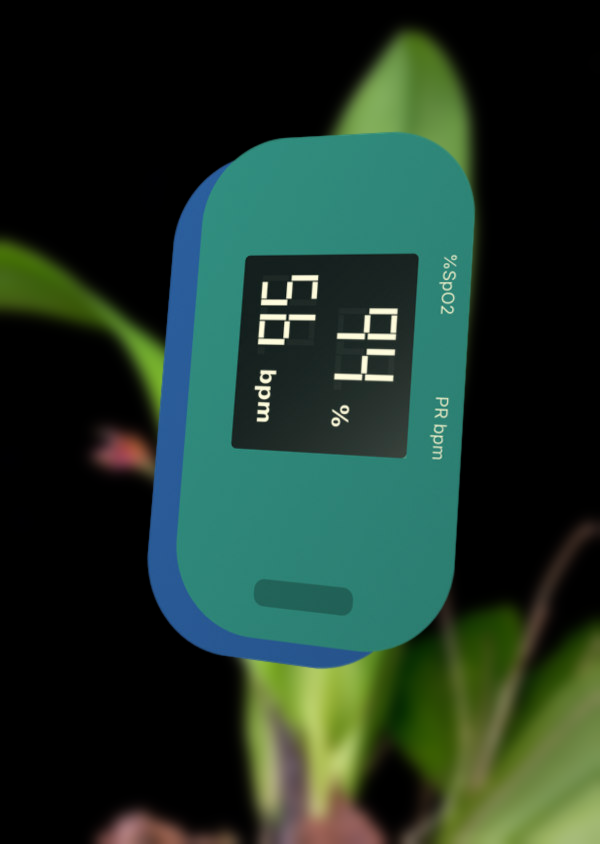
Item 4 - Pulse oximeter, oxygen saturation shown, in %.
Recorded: 94 %
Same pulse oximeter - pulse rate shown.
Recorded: 56 bpm
